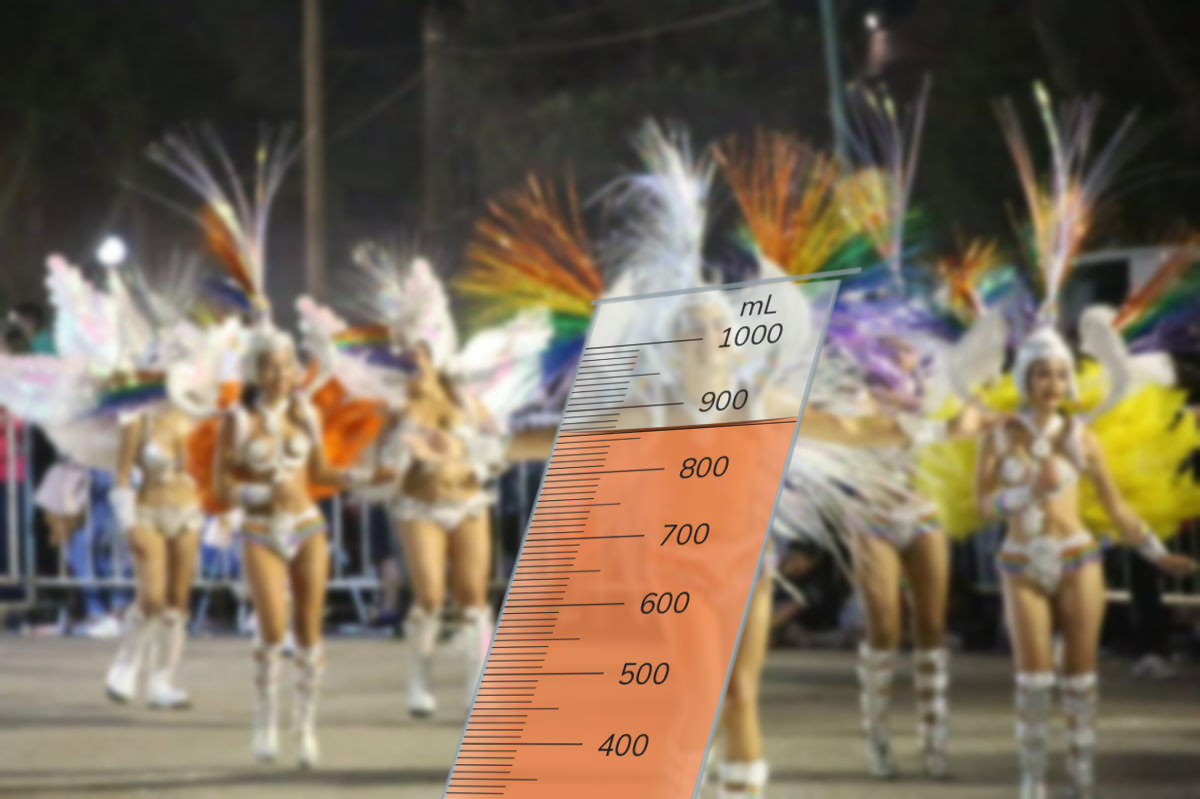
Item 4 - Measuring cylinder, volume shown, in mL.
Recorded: 860 mL
